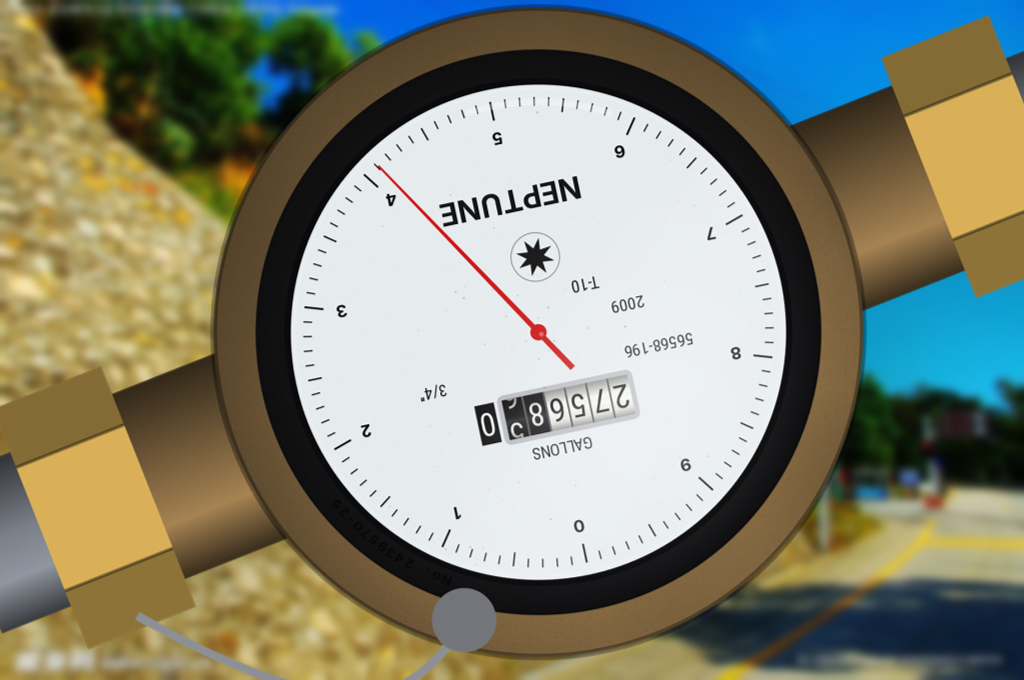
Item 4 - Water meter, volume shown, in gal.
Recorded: 2756854.1 gal
